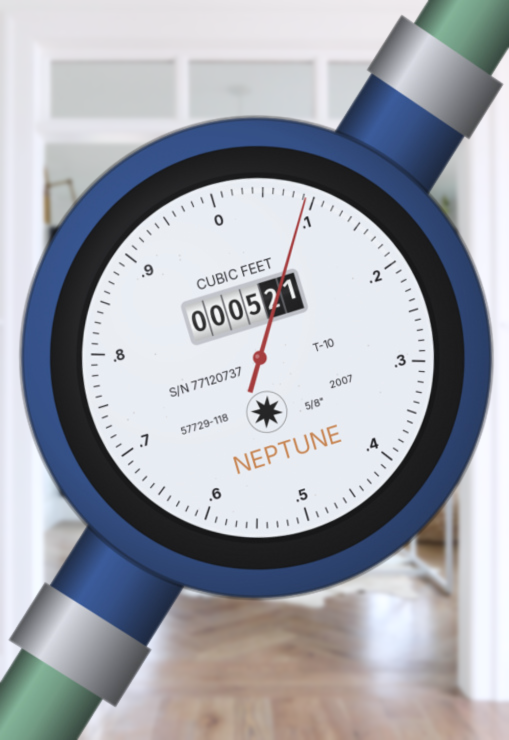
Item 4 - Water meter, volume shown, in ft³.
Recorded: 521.09 ft³
